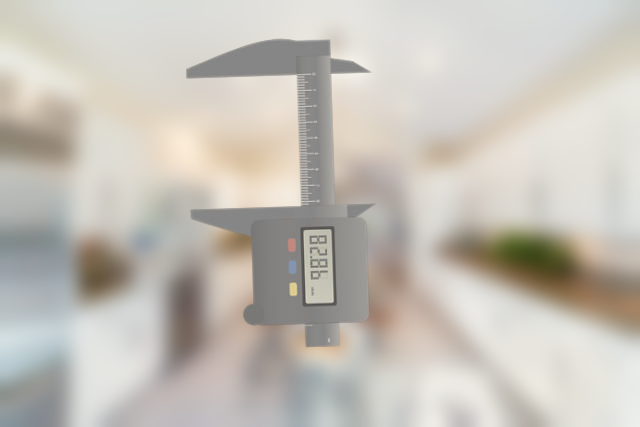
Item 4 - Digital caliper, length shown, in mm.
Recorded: 82.86 mm
